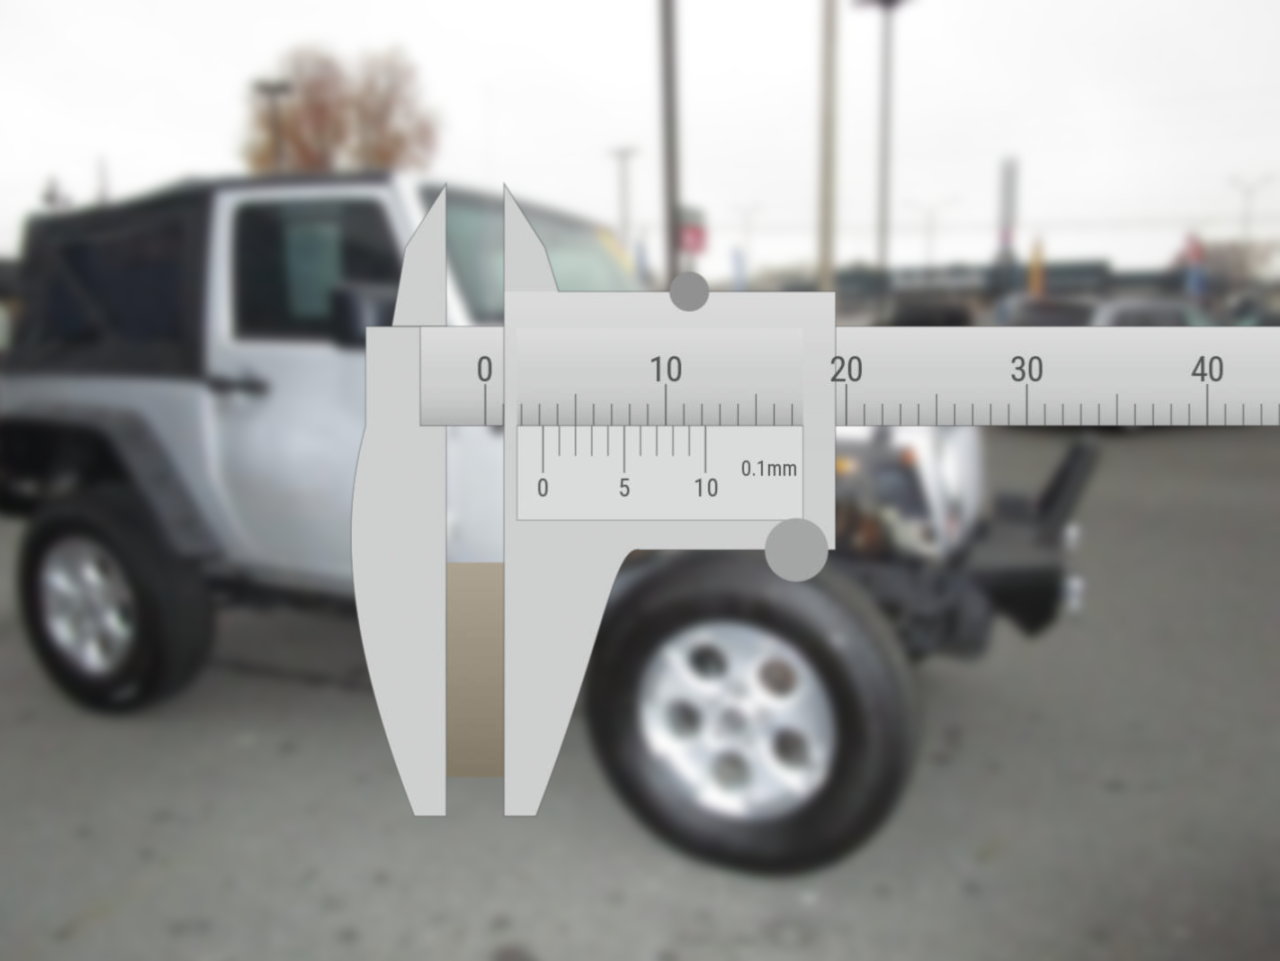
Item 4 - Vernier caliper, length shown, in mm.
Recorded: 3.2 mm
